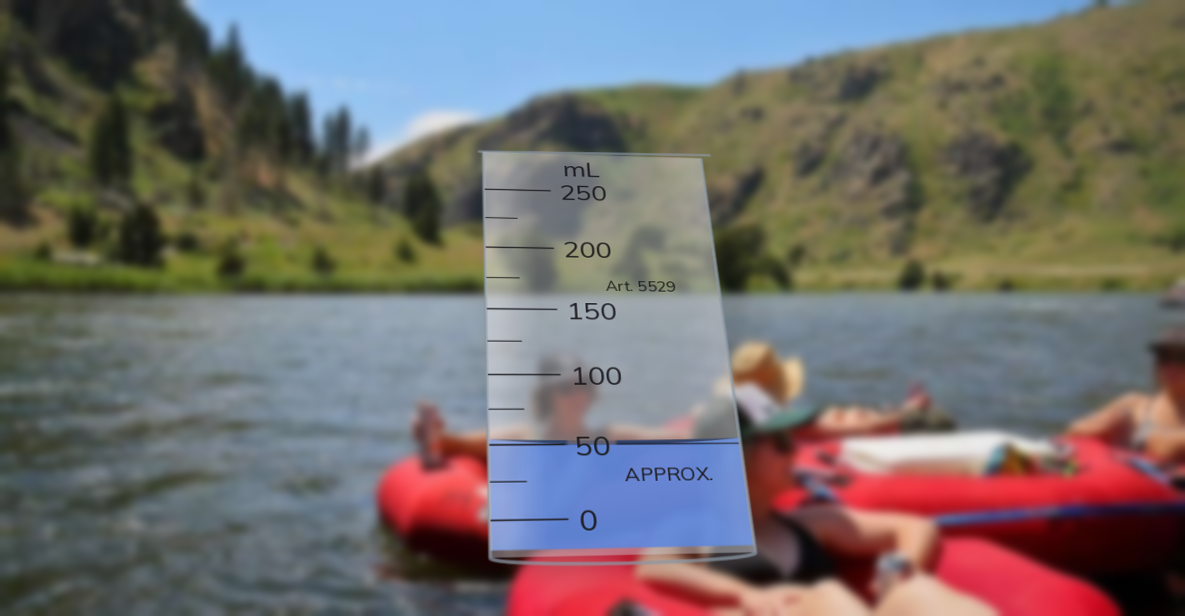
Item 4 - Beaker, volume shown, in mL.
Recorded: 50 mL
